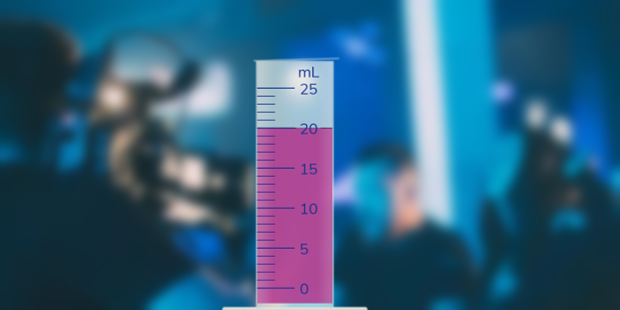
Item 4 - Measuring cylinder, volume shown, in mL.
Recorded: 20 mL
